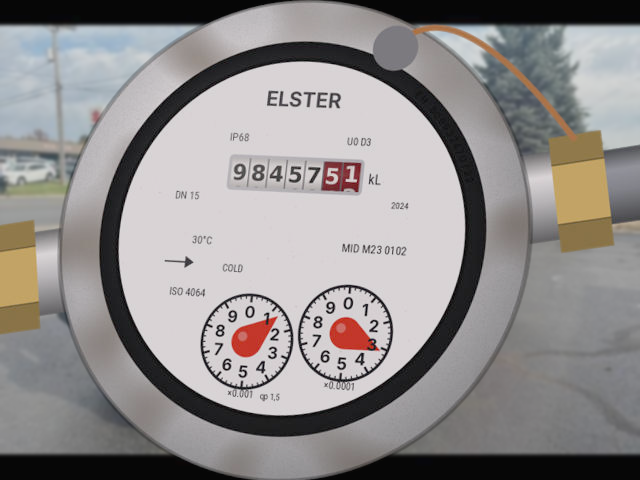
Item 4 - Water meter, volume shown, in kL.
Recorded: 98457.5113 kL
